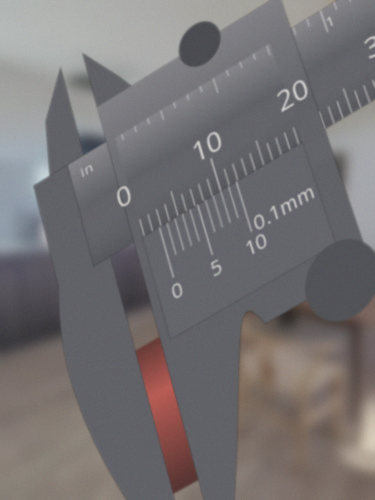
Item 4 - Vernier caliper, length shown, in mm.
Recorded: 2.8 mm
